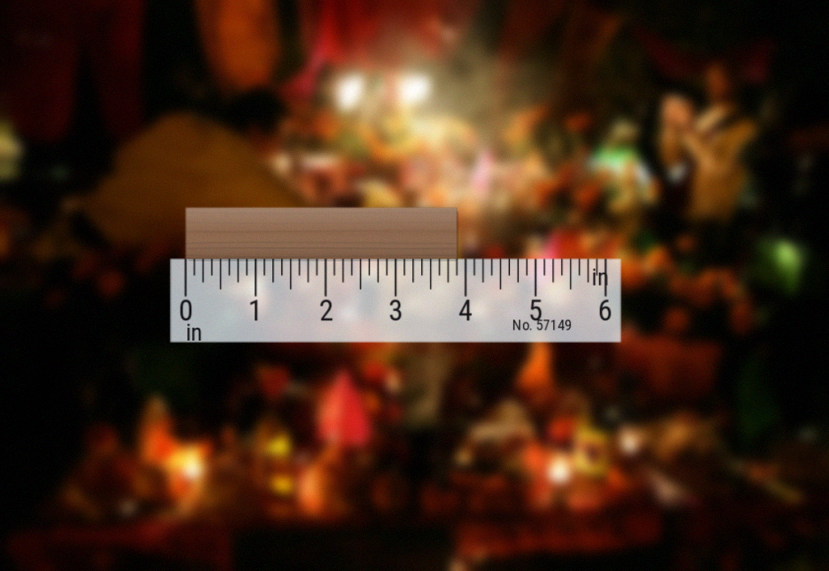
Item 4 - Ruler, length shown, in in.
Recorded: 3.875 in
